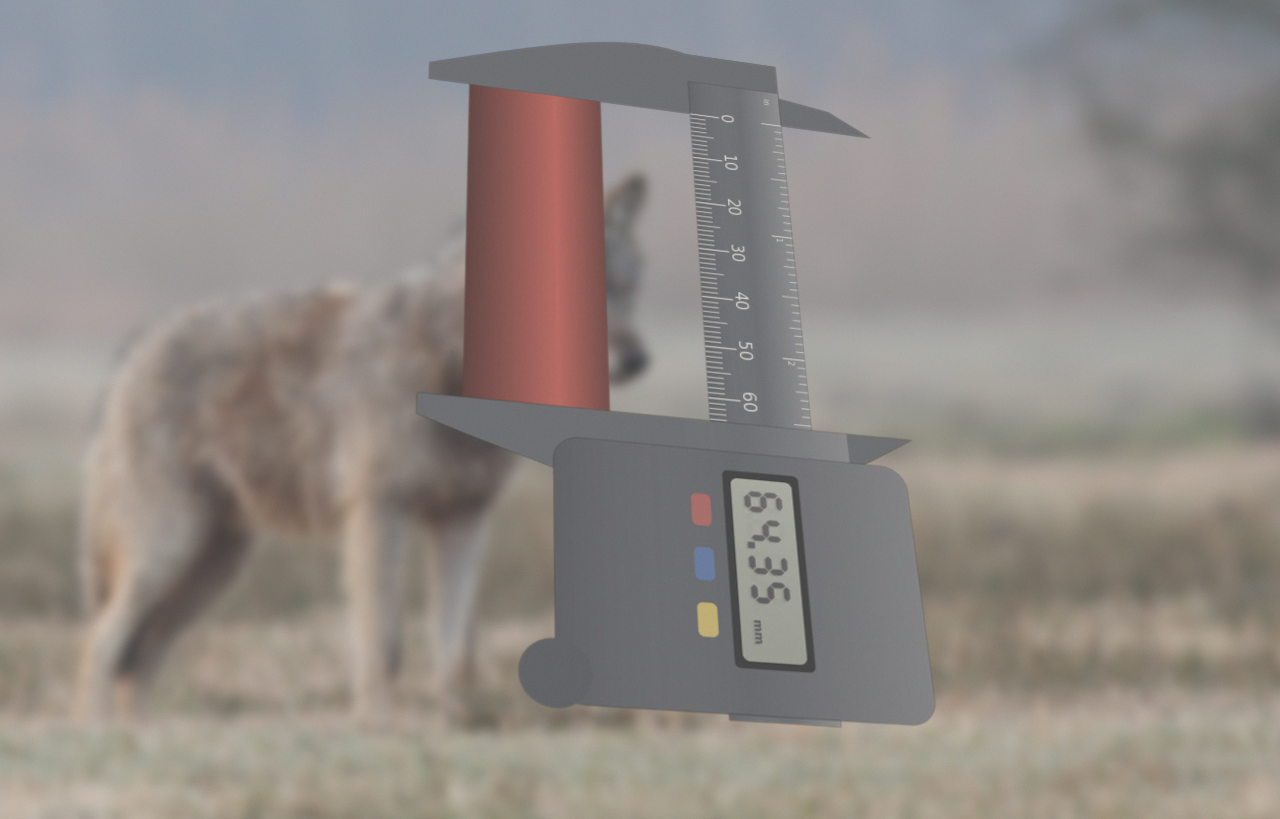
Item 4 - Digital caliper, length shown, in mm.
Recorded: 64.35 mm
